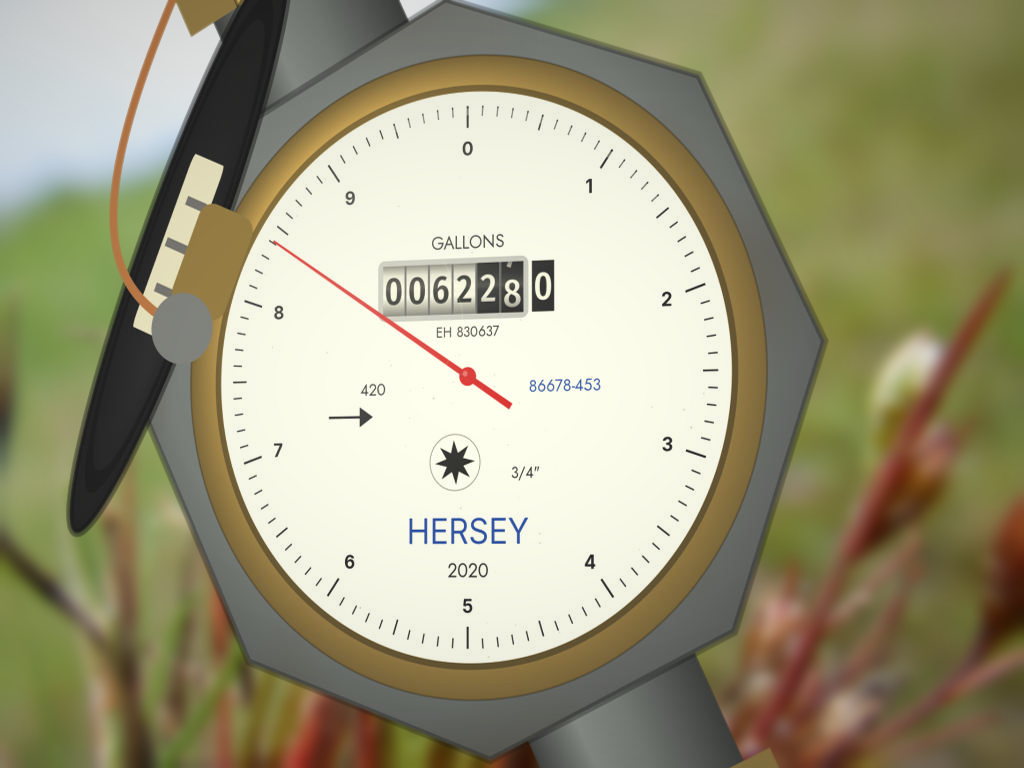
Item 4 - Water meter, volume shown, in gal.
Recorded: 62278.4 gal
